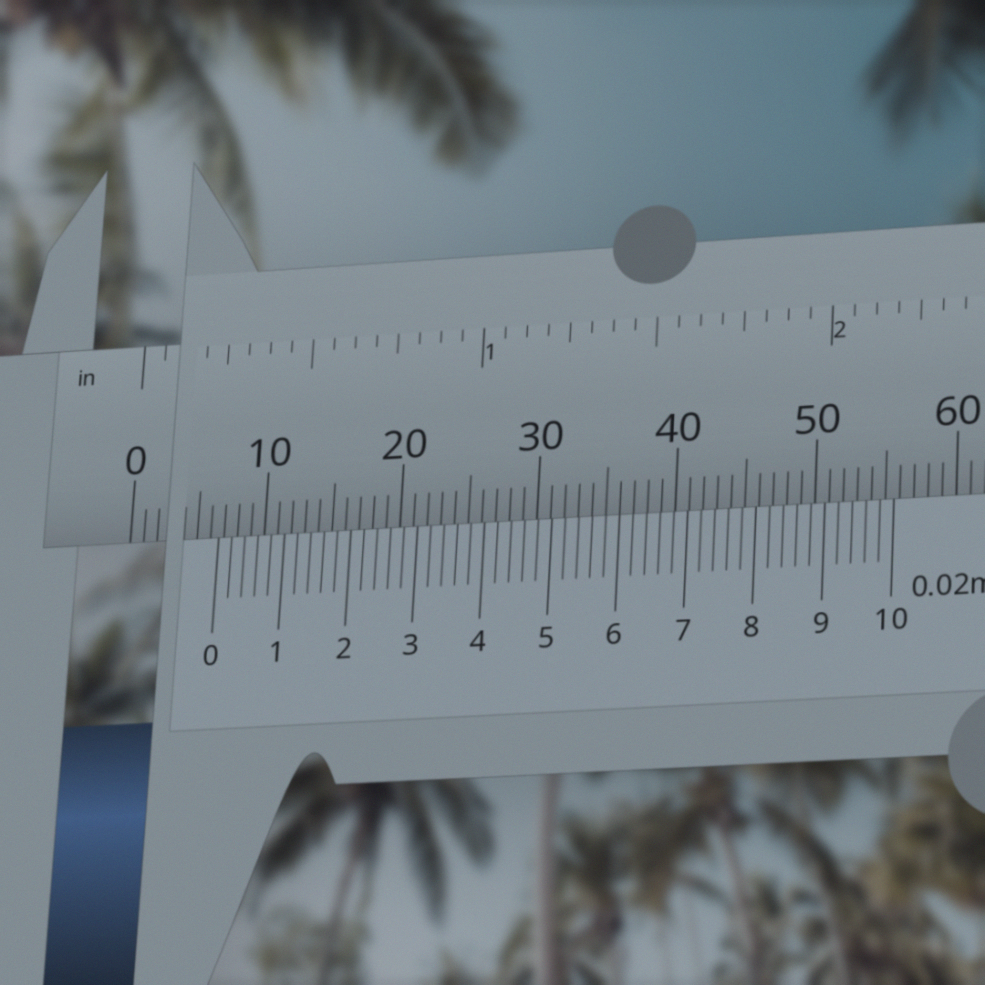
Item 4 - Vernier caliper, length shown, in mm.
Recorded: 6.6 mm
